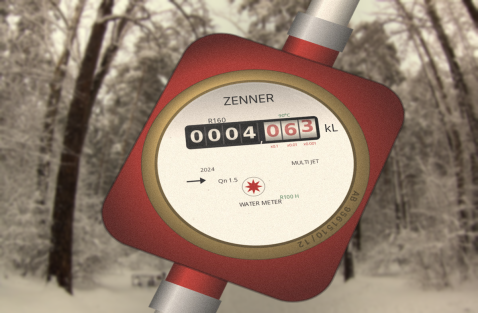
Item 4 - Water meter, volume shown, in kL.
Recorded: 4.063 kL
